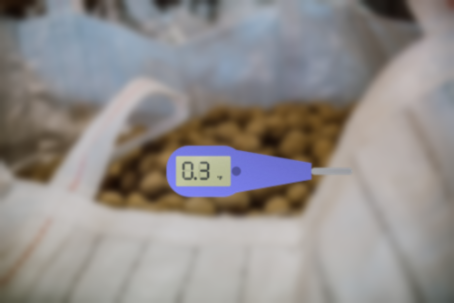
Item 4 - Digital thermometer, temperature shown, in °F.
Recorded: 0.3 °F
